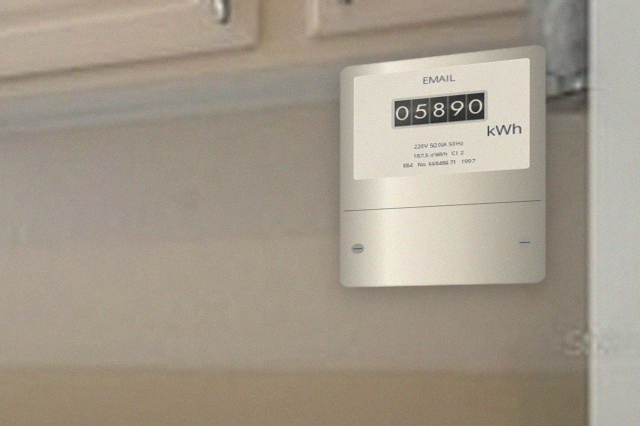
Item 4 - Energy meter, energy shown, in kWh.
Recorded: 5890 kWh
